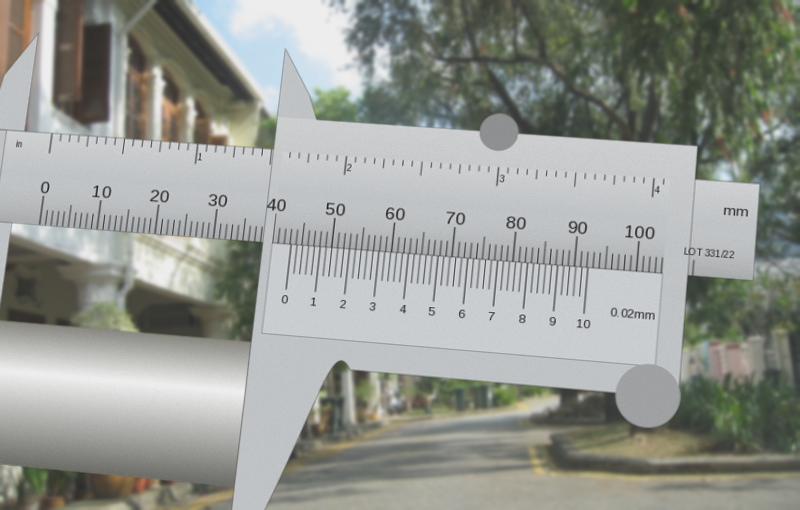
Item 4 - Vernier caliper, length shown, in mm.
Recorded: 43.2 mm
